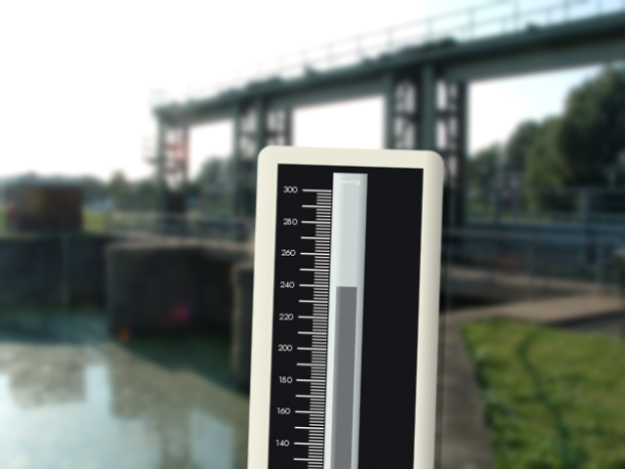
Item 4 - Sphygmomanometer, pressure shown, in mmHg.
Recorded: 240 mmHg
